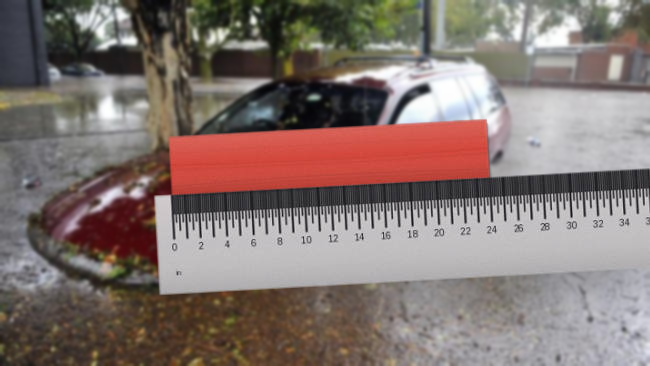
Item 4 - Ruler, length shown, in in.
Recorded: 24 in
